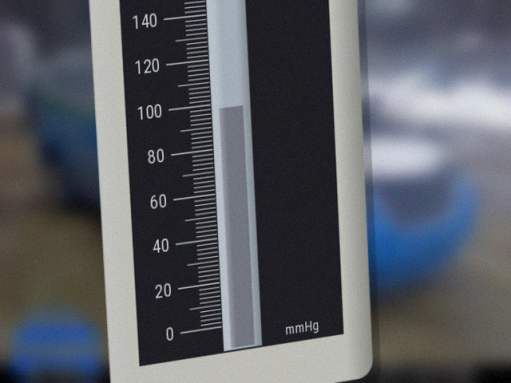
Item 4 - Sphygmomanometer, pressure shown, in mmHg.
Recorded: 98 mmHg
